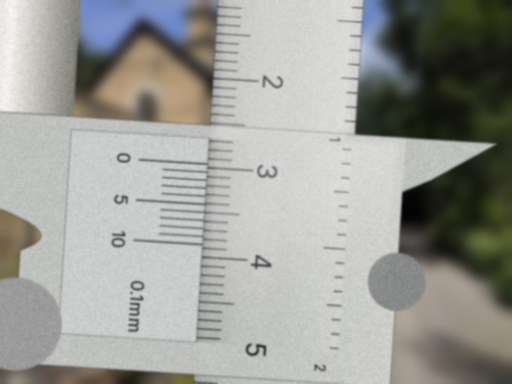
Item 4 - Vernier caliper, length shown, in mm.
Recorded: 29.6 mm
